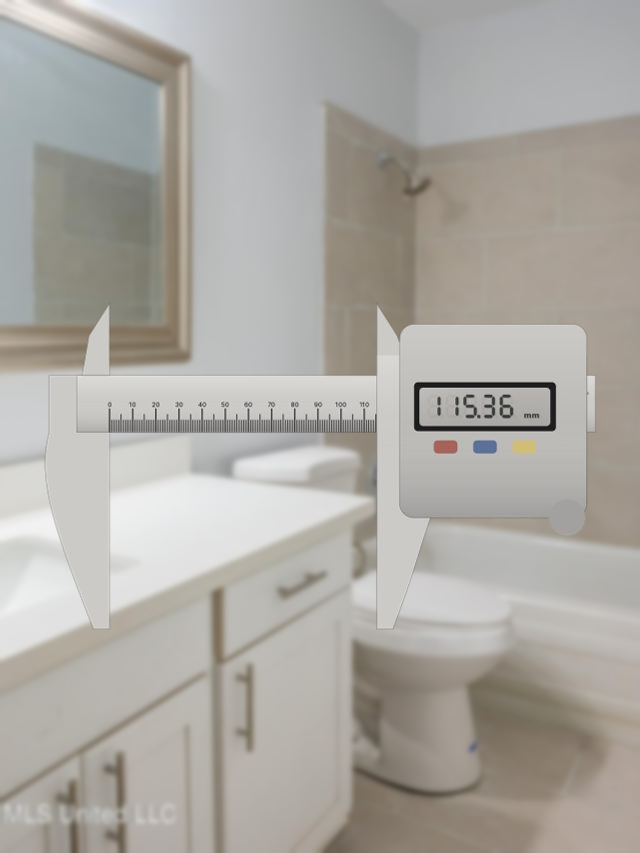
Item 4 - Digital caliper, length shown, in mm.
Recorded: 115.36 mm
